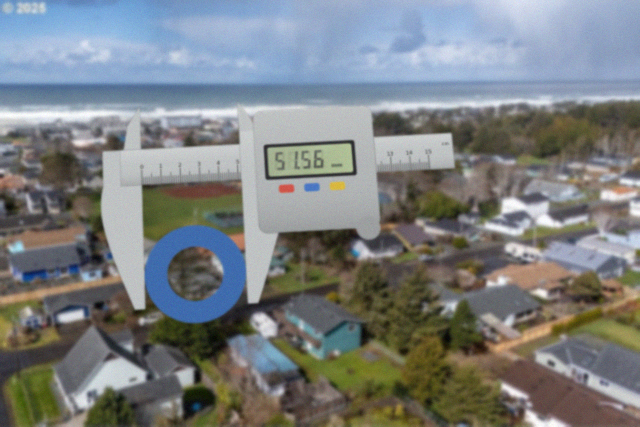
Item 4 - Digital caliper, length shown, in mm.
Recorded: 51.56 mm
